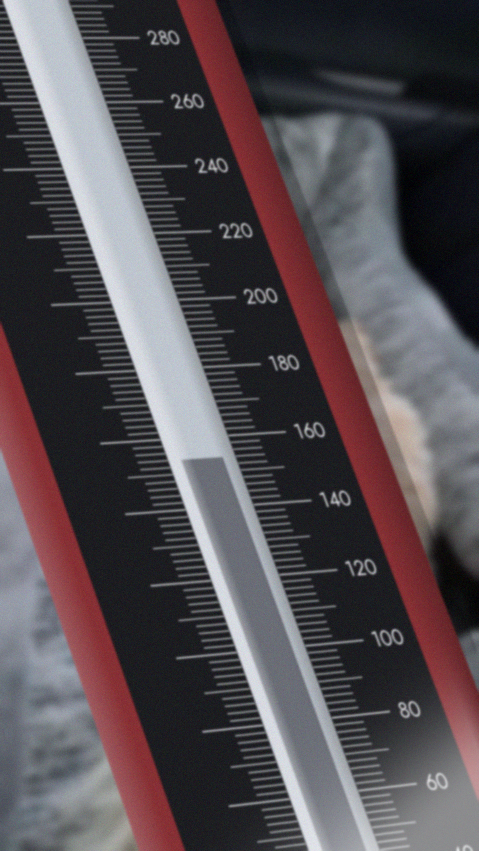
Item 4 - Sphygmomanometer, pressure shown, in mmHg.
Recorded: 154 mmHg
